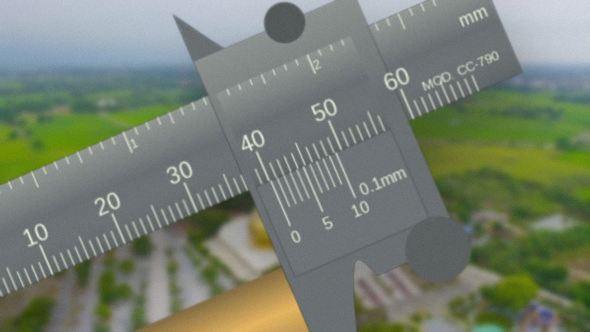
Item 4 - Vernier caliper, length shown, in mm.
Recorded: 40.2 mm
